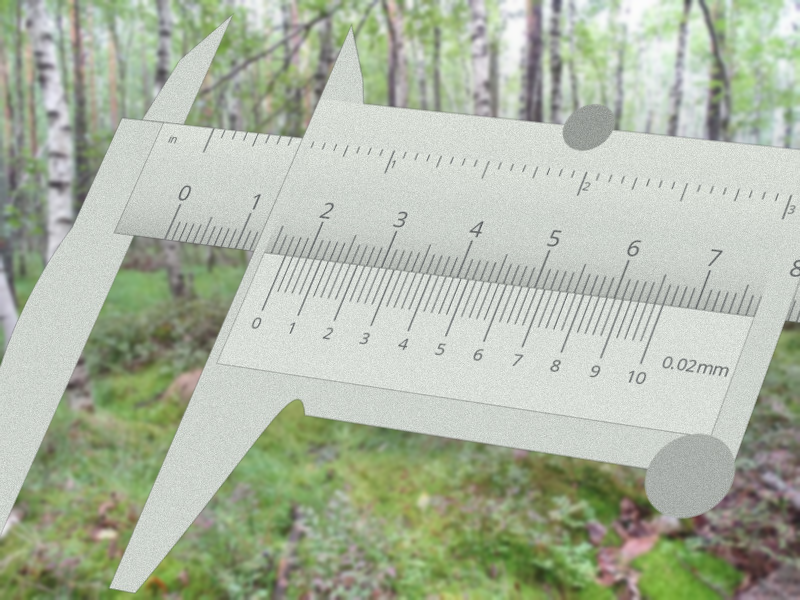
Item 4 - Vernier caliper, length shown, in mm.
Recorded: 17.0 mm
